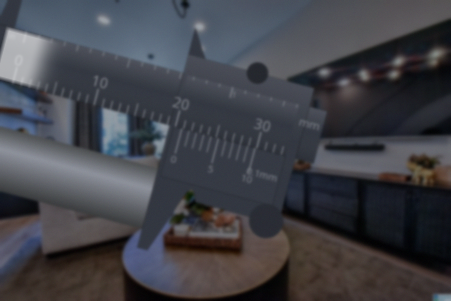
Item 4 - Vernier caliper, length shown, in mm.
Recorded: 20.8 mm
